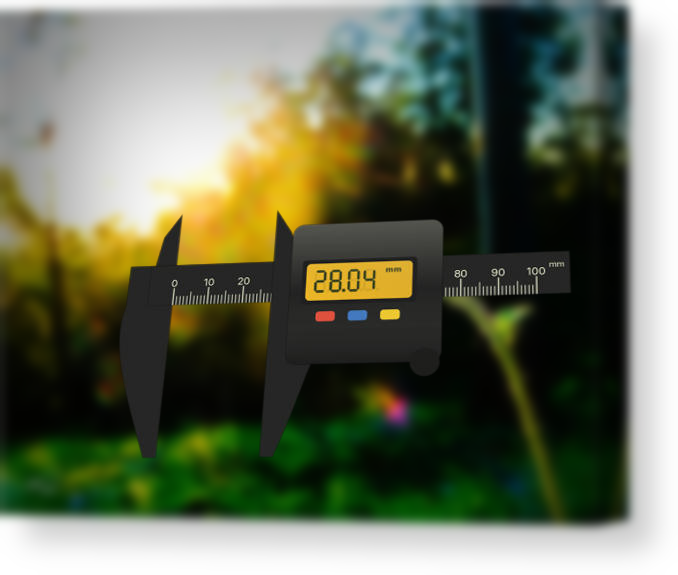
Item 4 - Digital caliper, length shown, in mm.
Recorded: 28.04 mm
